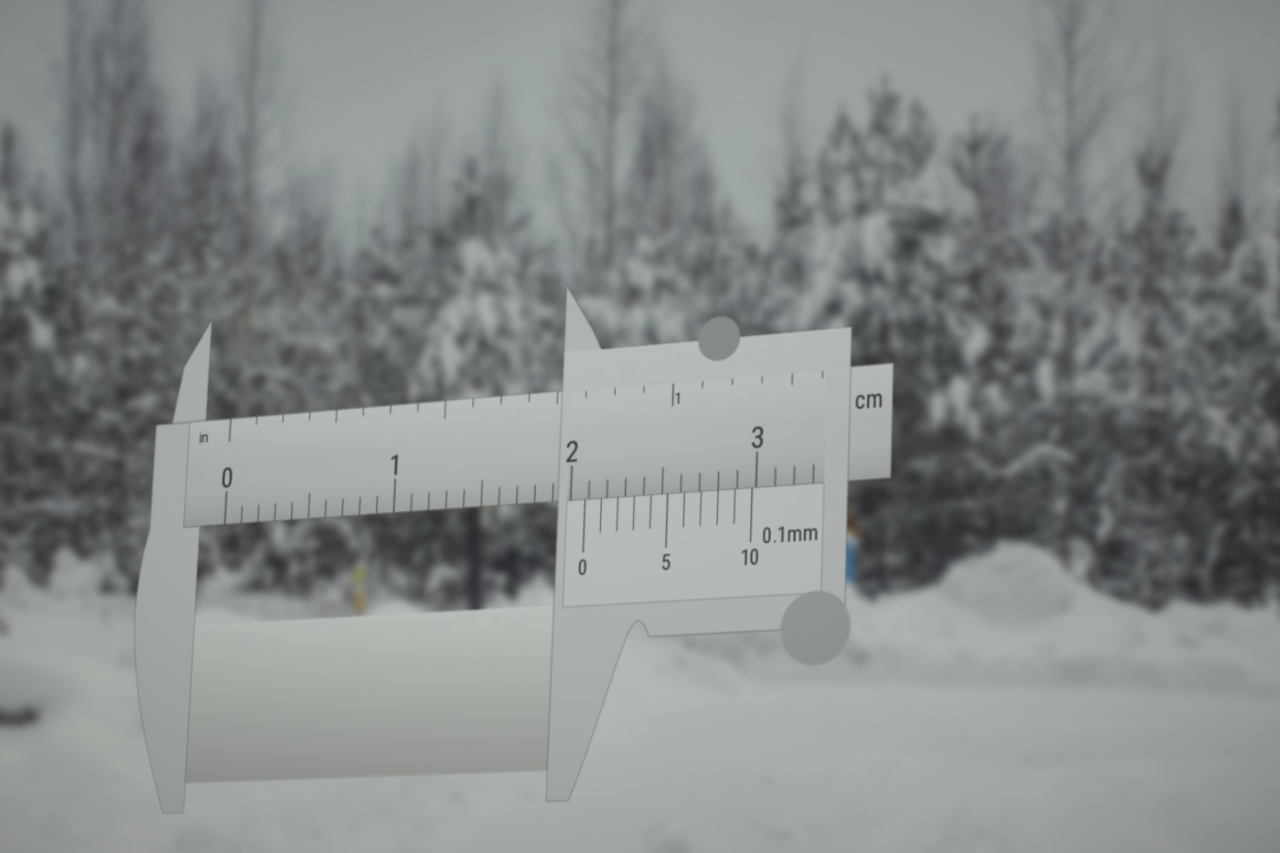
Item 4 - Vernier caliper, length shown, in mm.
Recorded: 20.8 mm
